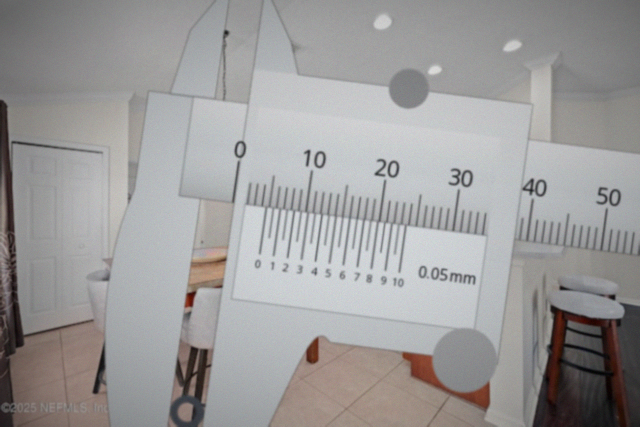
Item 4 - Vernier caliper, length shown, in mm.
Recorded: 4.6 mm
